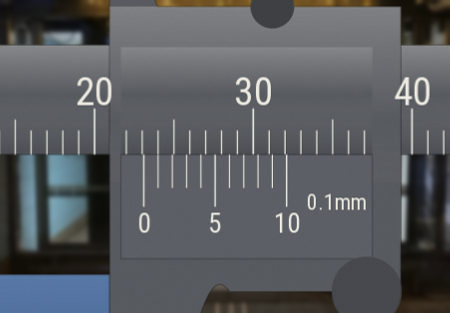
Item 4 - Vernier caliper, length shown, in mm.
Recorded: 23.1 mm
